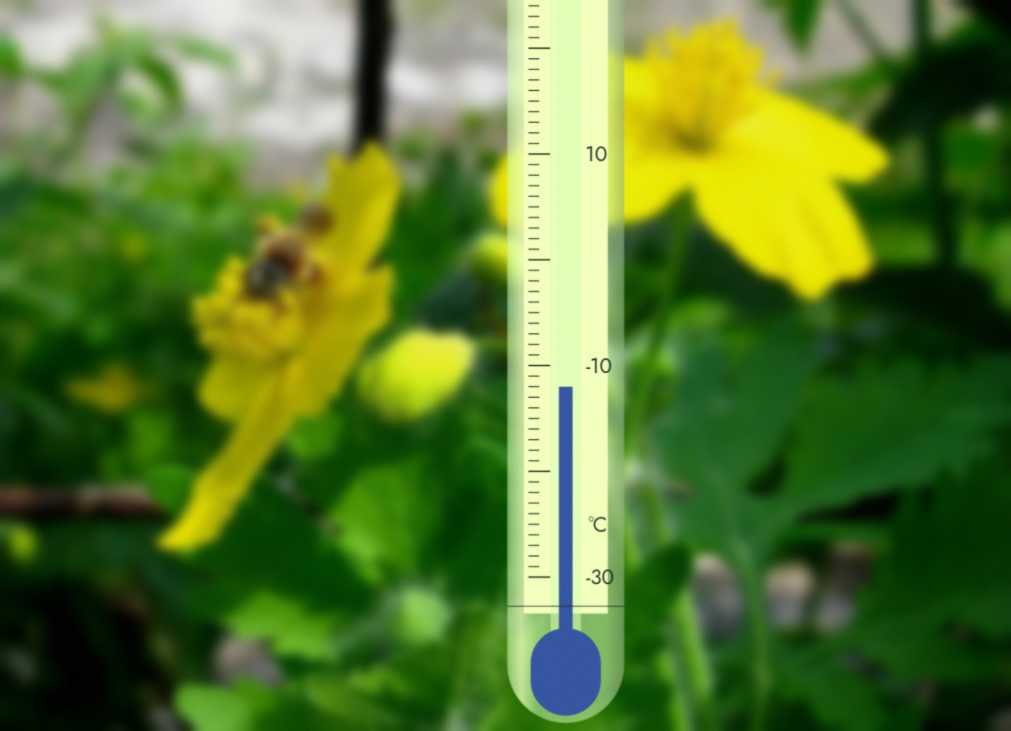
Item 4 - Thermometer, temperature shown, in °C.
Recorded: -12 °C
